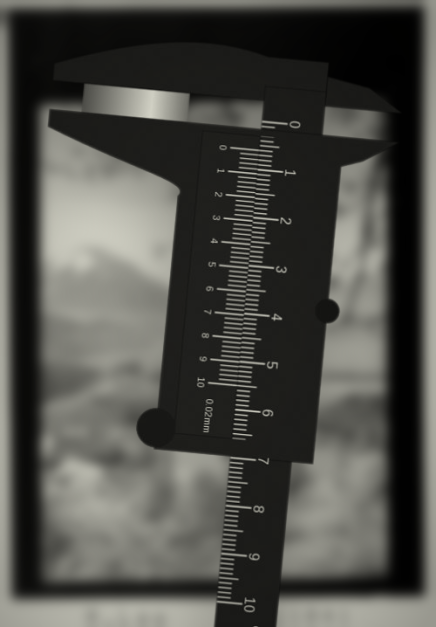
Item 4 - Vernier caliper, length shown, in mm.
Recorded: 6.0 mm
